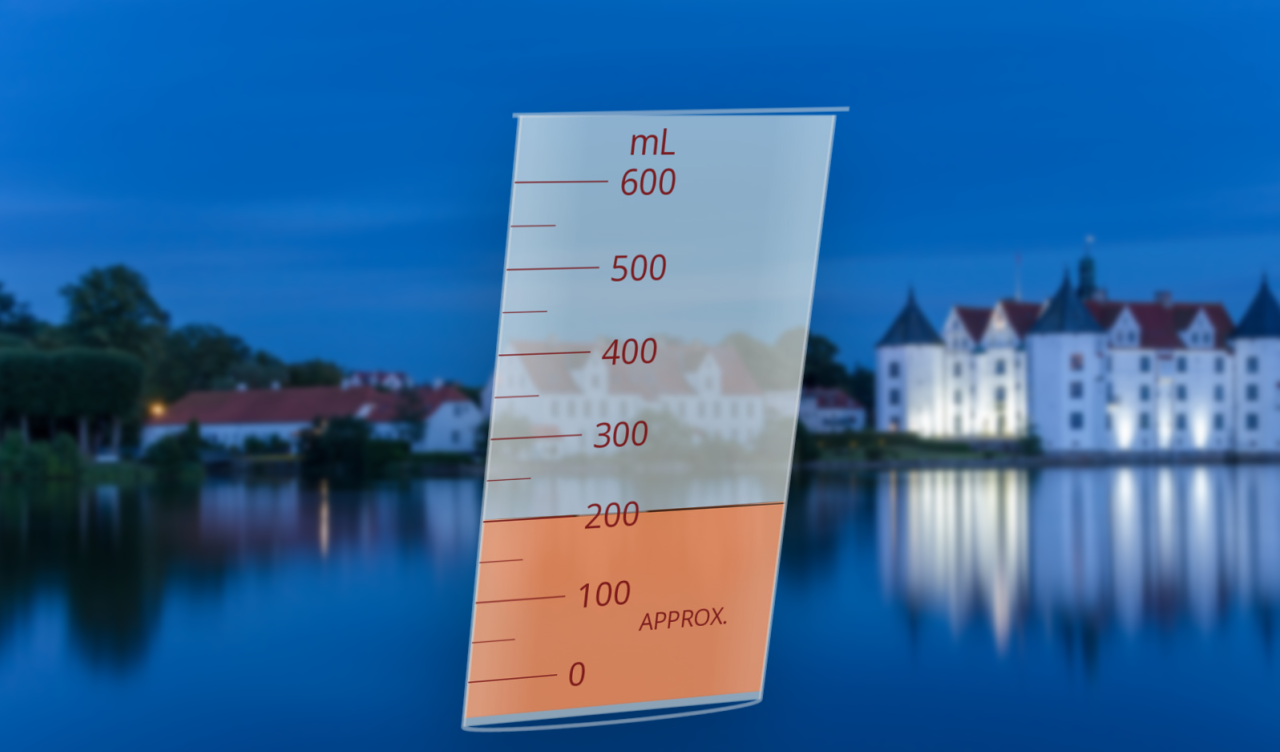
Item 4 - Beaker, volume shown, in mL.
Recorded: 200 mL
